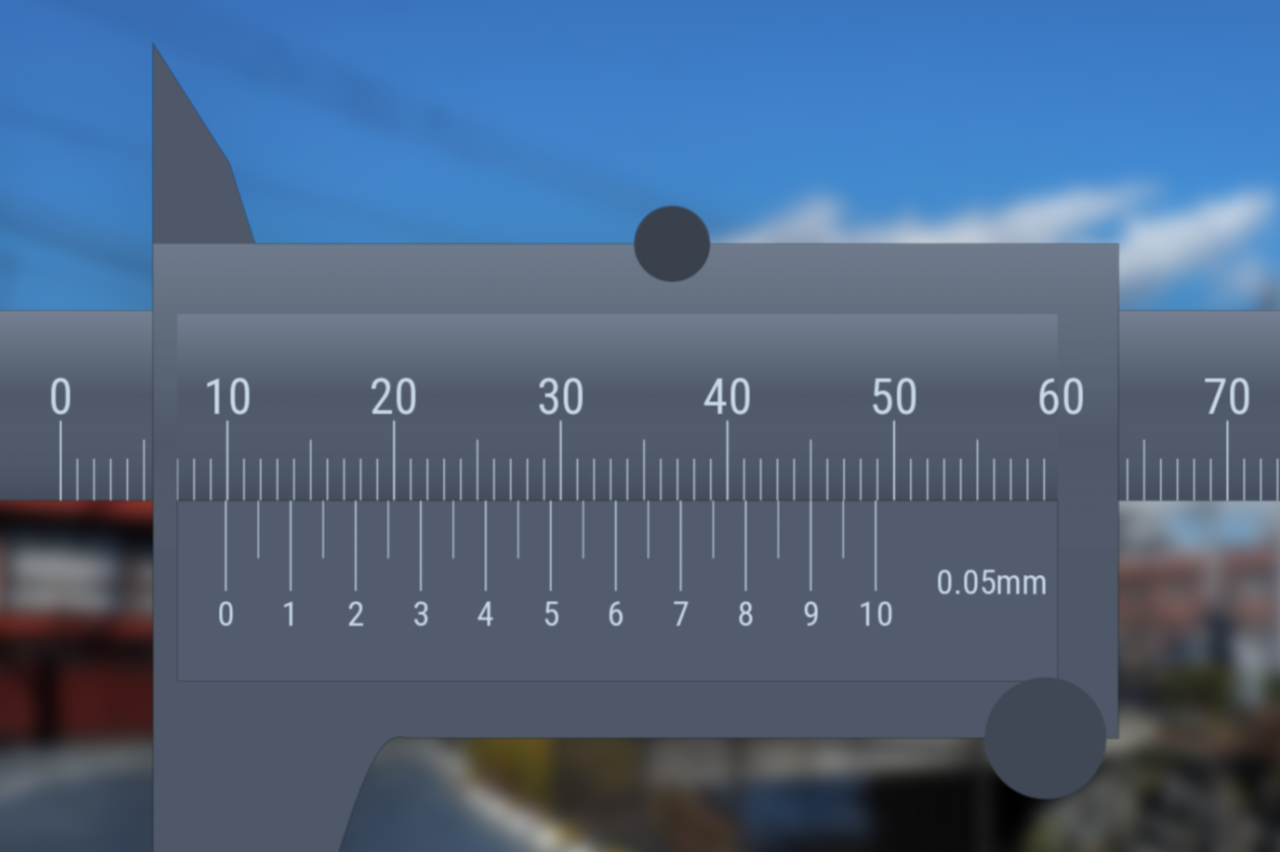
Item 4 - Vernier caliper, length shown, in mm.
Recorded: 9.9 mm
